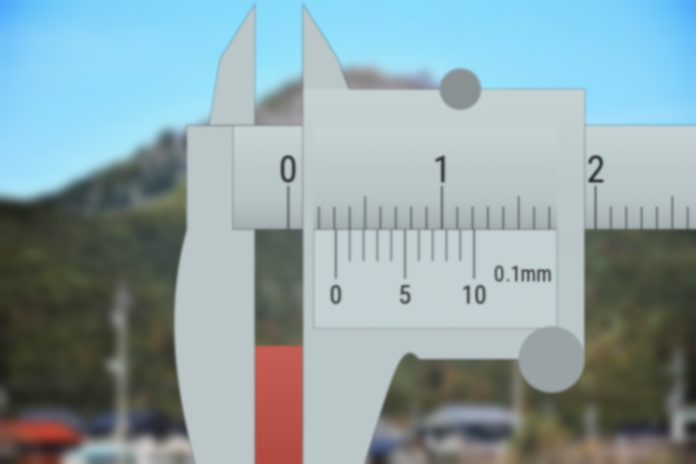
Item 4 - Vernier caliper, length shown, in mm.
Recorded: 3.1 mm
